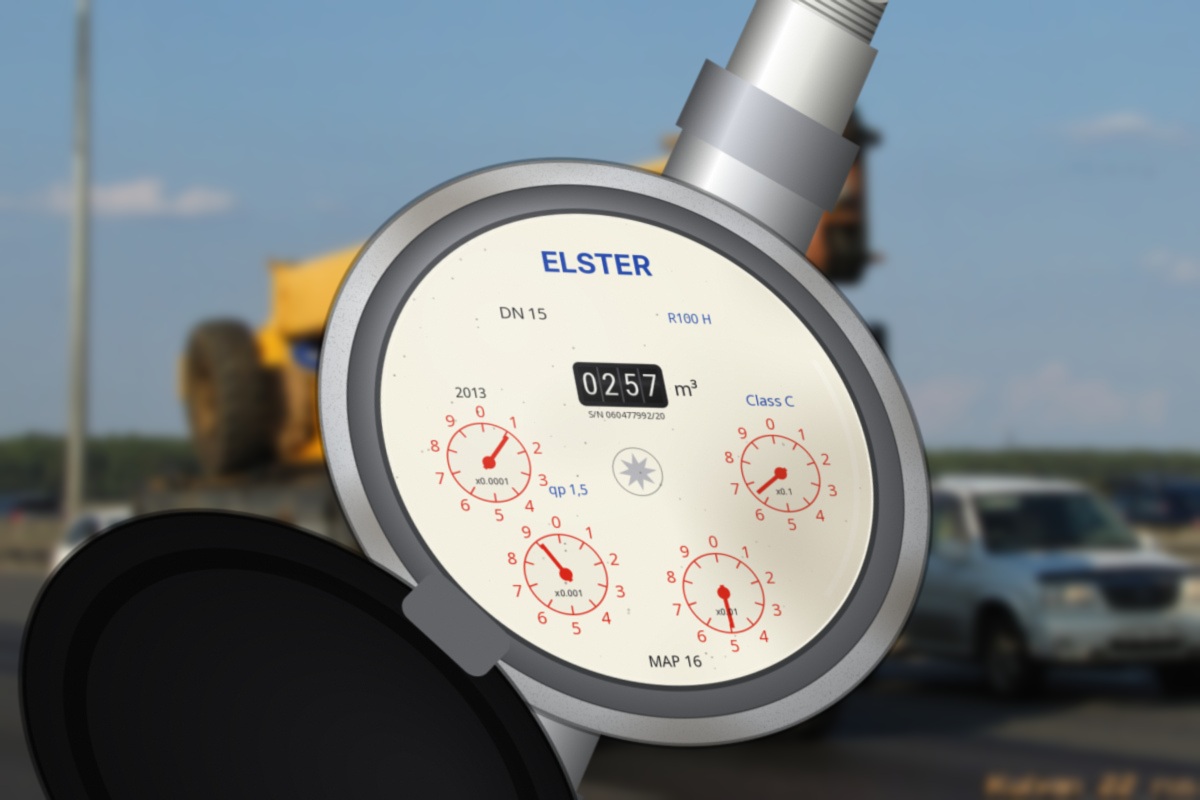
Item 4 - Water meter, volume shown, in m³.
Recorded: 257.6491 m³
